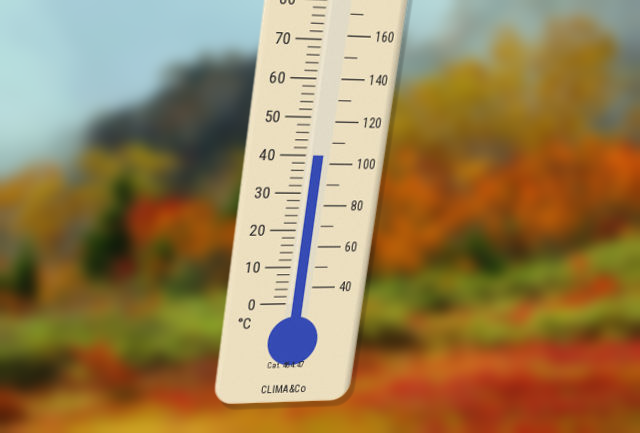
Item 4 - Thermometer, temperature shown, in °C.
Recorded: 40 °C
